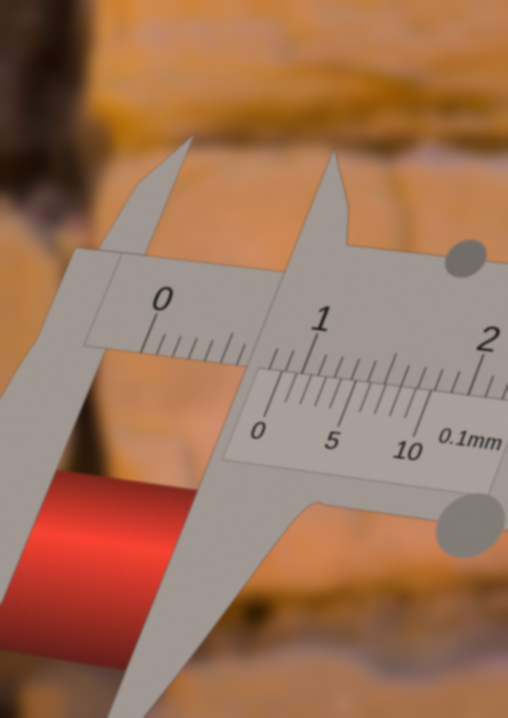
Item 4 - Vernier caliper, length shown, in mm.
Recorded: 8.8 mm
